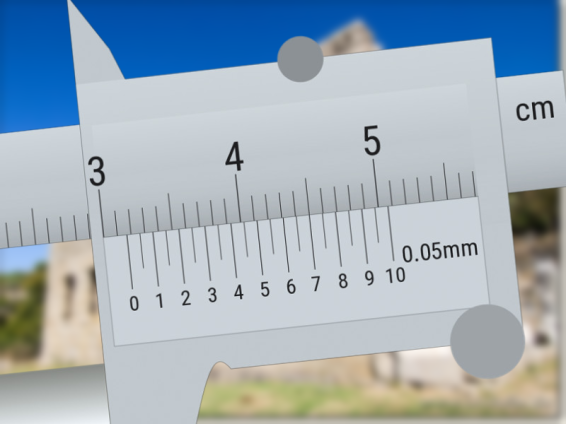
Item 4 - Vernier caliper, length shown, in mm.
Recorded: 31.7 mm
